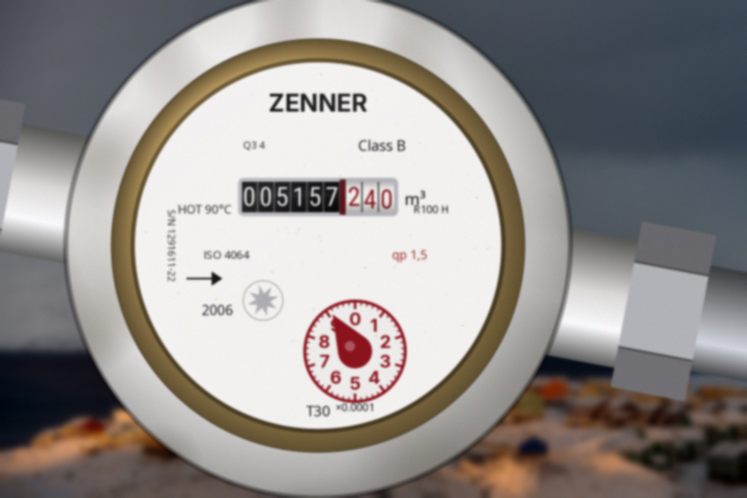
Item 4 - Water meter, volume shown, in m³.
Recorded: 5157.2399 m³
